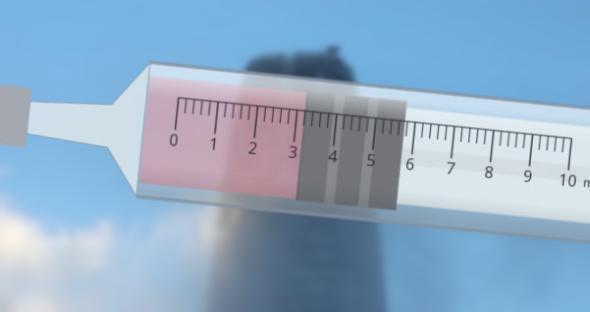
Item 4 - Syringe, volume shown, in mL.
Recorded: 3.2 mL
